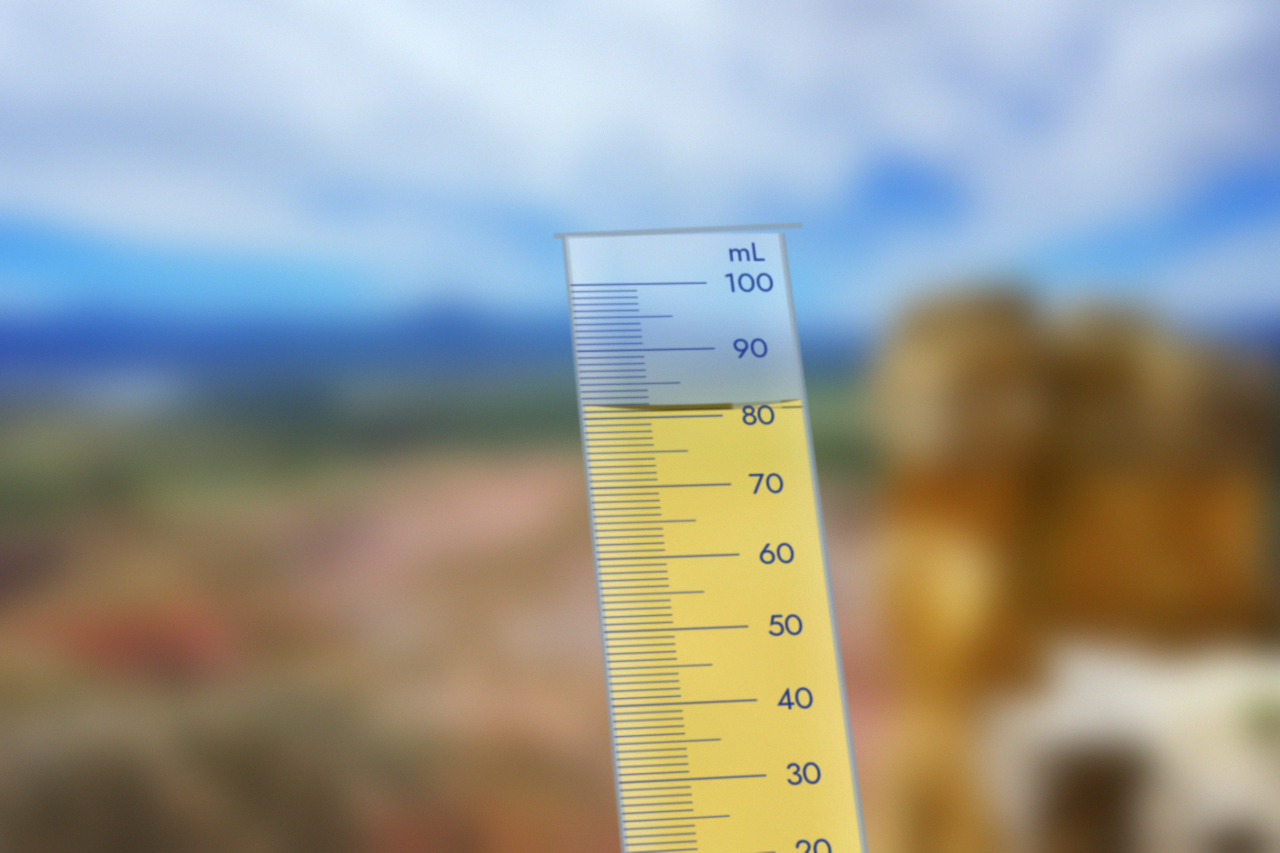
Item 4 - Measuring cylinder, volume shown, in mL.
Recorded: 81 mL
